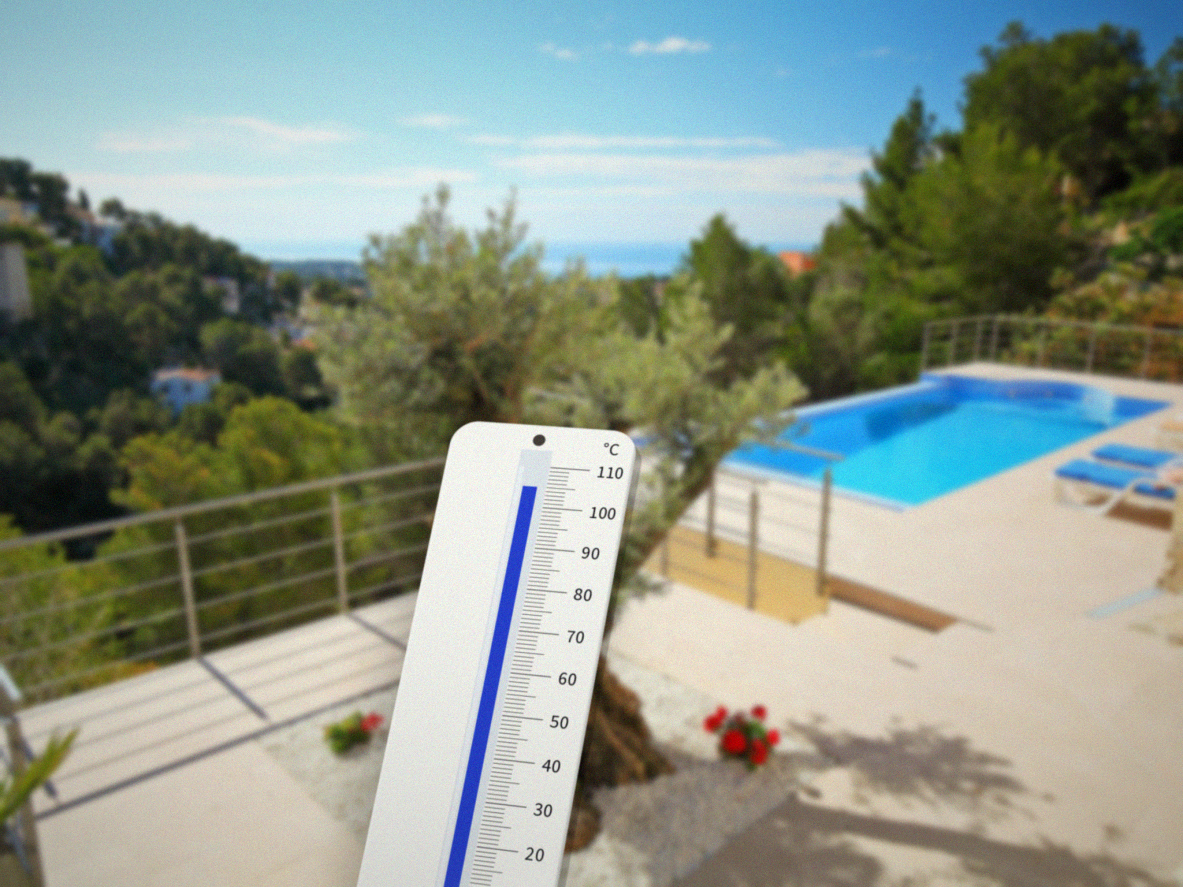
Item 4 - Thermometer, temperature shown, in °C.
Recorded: 105 °C
